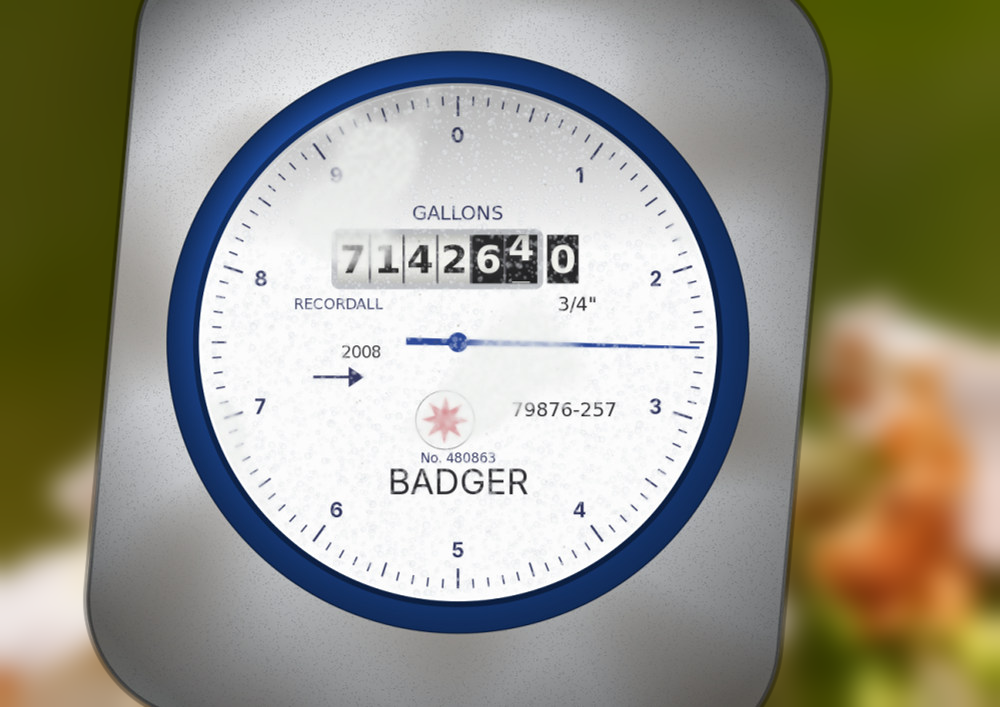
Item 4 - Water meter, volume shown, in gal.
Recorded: 7142642.5 gal
